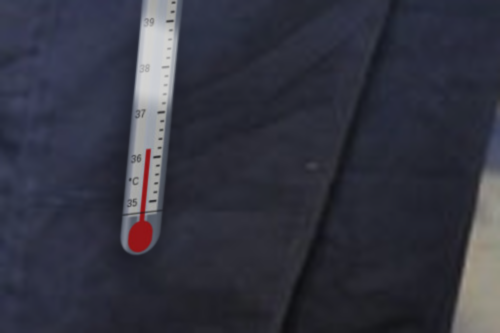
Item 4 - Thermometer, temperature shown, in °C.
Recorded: 36.2 °C
